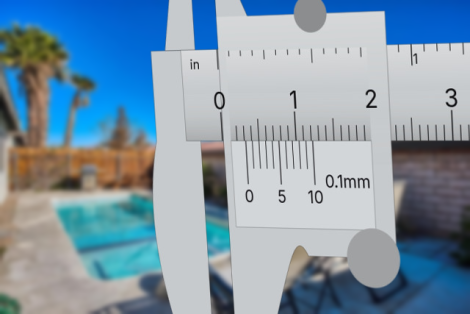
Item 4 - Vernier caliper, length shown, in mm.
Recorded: 3.2 mm
